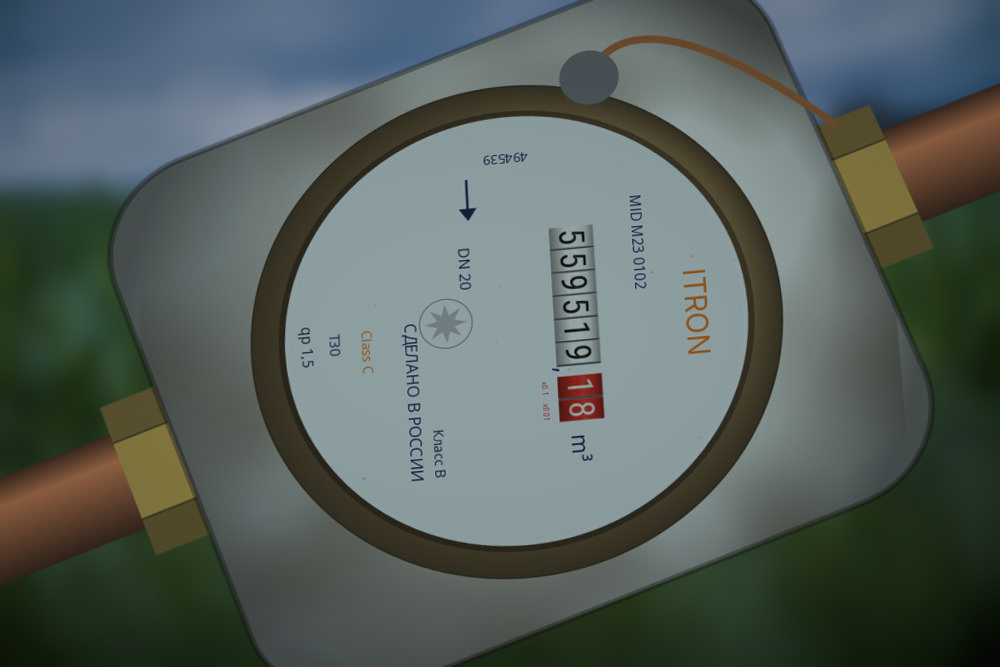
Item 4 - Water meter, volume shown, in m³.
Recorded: 559519.18 m³
